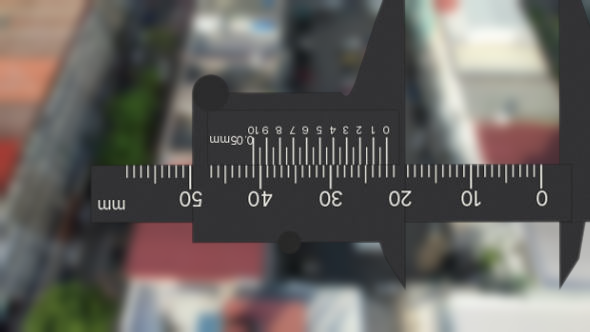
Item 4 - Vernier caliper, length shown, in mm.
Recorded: 22.0 mm
